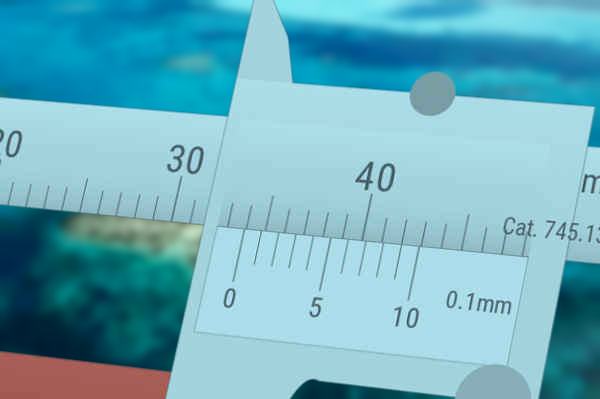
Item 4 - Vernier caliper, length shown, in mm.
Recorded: 33.9 mm
